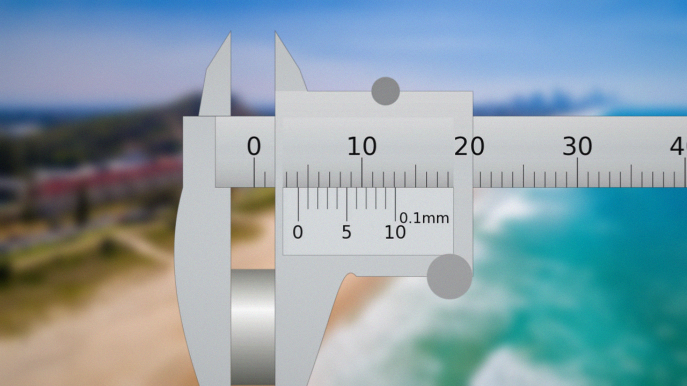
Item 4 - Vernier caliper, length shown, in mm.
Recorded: 4.1 mm
